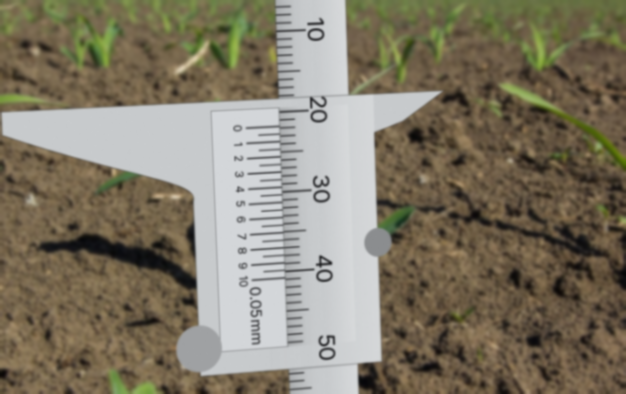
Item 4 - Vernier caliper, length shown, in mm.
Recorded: 21.8 mm
